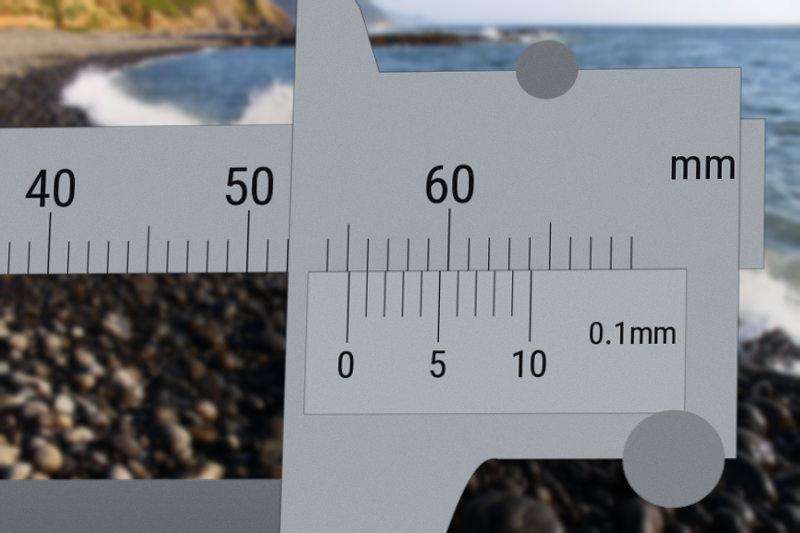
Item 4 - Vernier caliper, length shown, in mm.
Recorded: 55.1 mm
